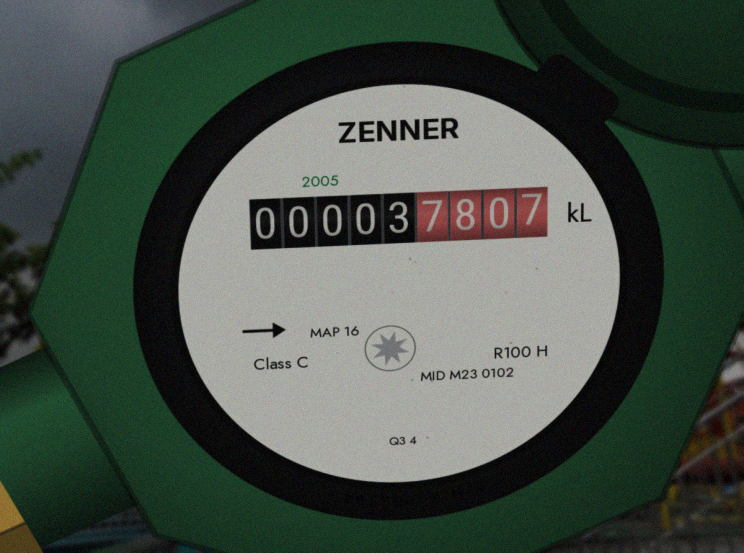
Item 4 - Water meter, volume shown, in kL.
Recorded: 3.7807 kL
